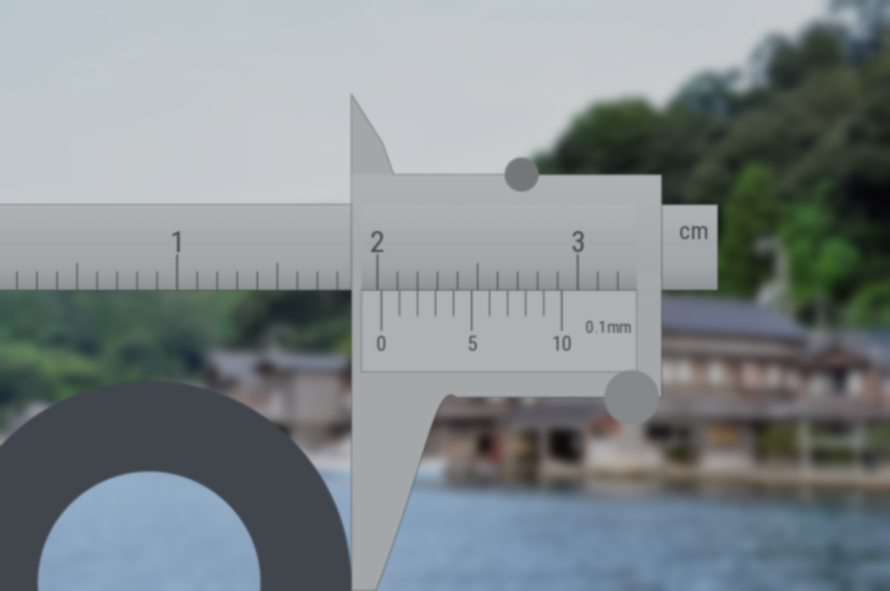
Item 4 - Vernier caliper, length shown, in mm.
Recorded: 20.2 mm
